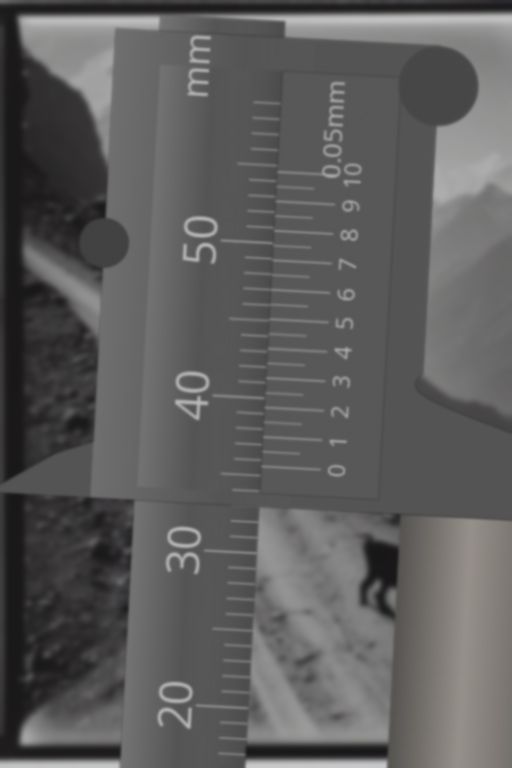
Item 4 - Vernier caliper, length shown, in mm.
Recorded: 35.6 mm
